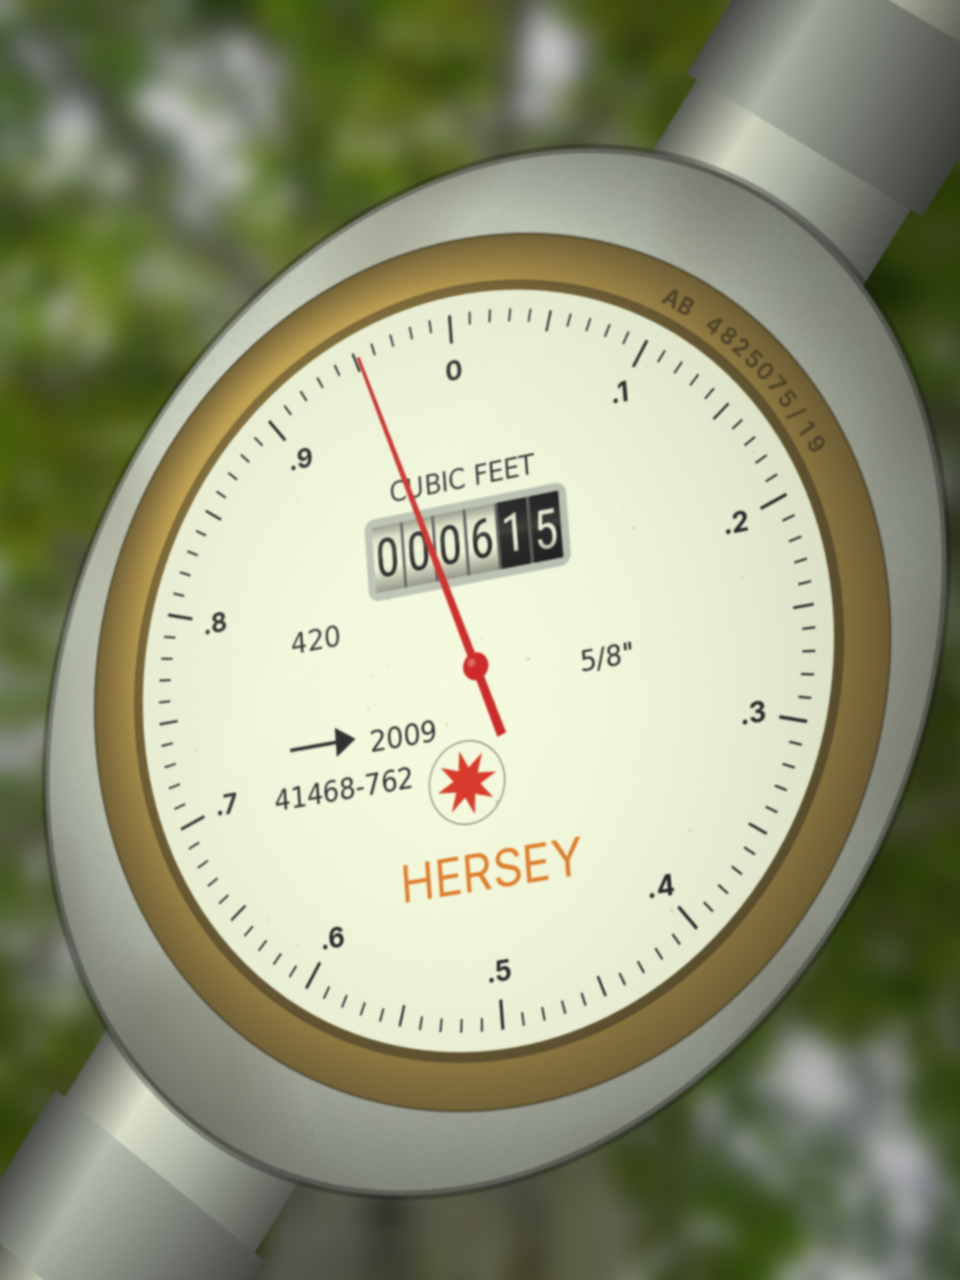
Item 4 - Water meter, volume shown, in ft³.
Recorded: 614.95 ft³
